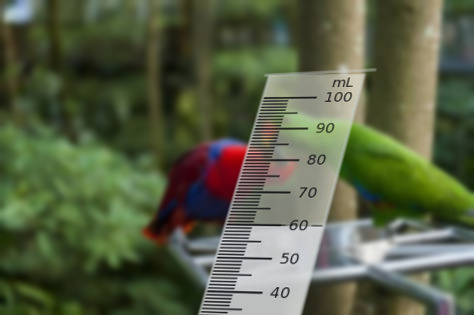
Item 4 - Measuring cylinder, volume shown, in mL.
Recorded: 60 mL
